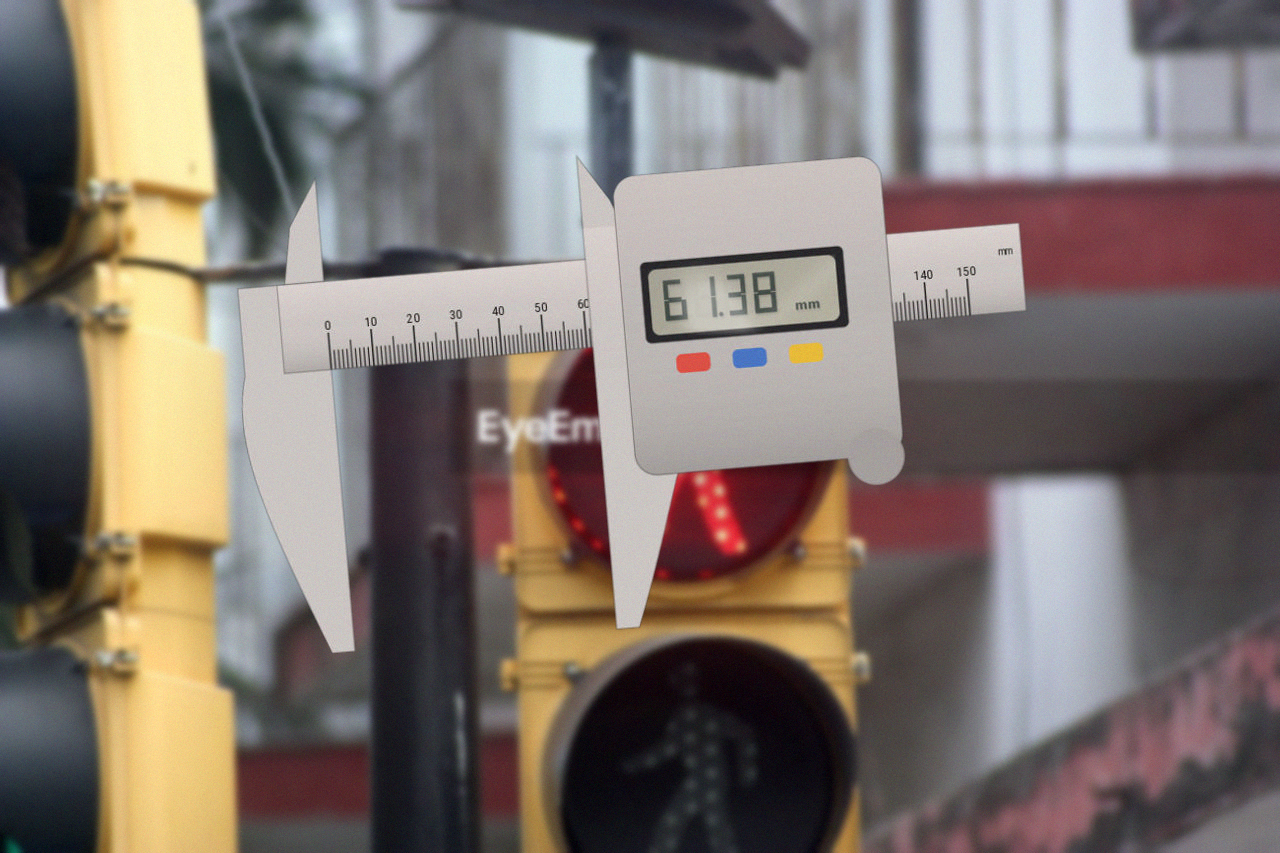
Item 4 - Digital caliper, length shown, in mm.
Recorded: 61.38 mm
